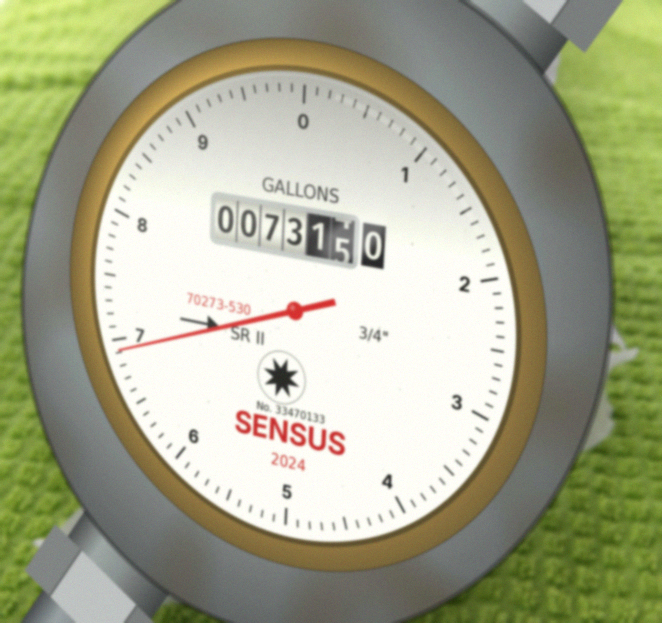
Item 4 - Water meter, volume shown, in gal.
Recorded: 73146.9 gal
